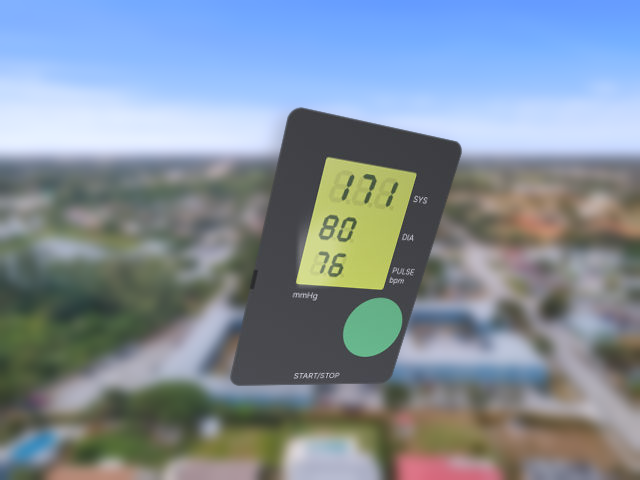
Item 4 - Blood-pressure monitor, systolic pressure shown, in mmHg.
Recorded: 171 mmHg
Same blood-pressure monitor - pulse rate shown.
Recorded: 76 bpm
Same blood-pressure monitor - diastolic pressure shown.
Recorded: 80 mmHg
